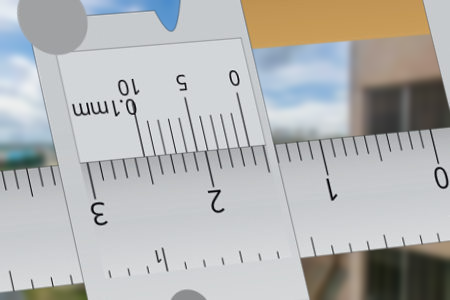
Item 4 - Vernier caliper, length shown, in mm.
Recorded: 16.2 mm
